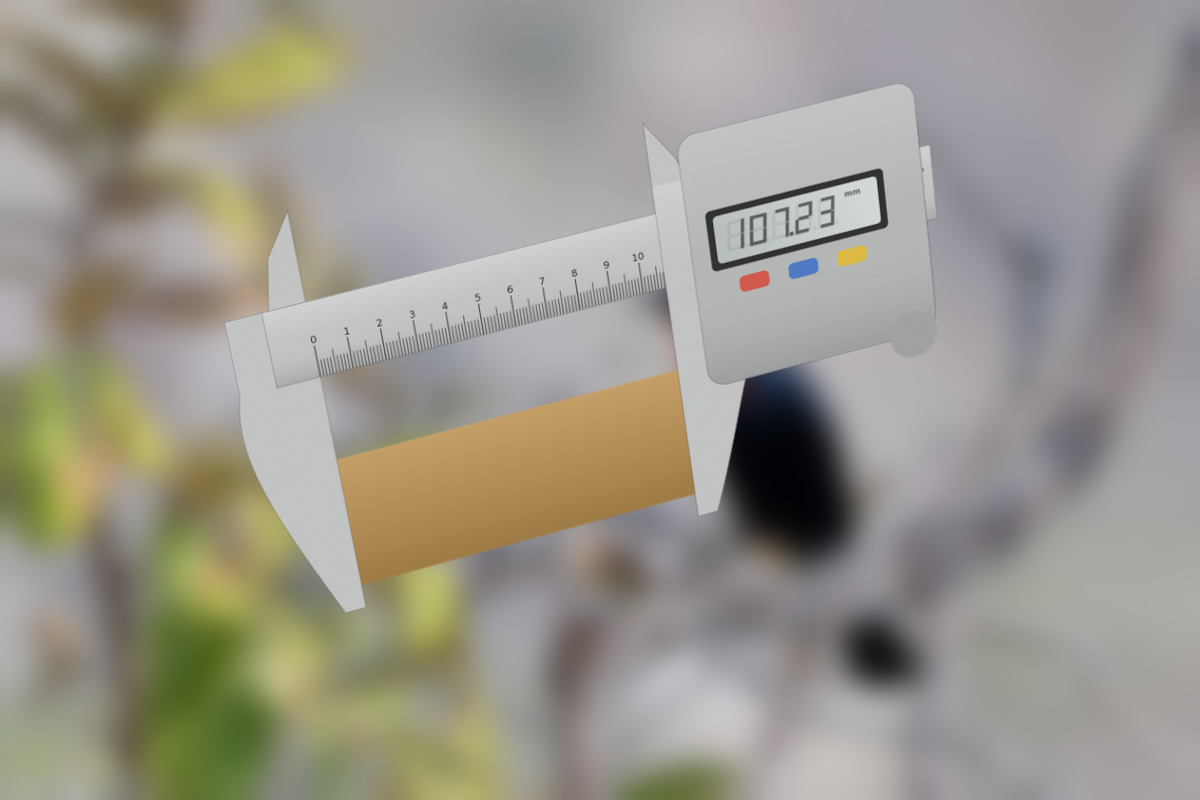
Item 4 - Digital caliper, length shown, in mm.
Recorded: 107.23 mm
